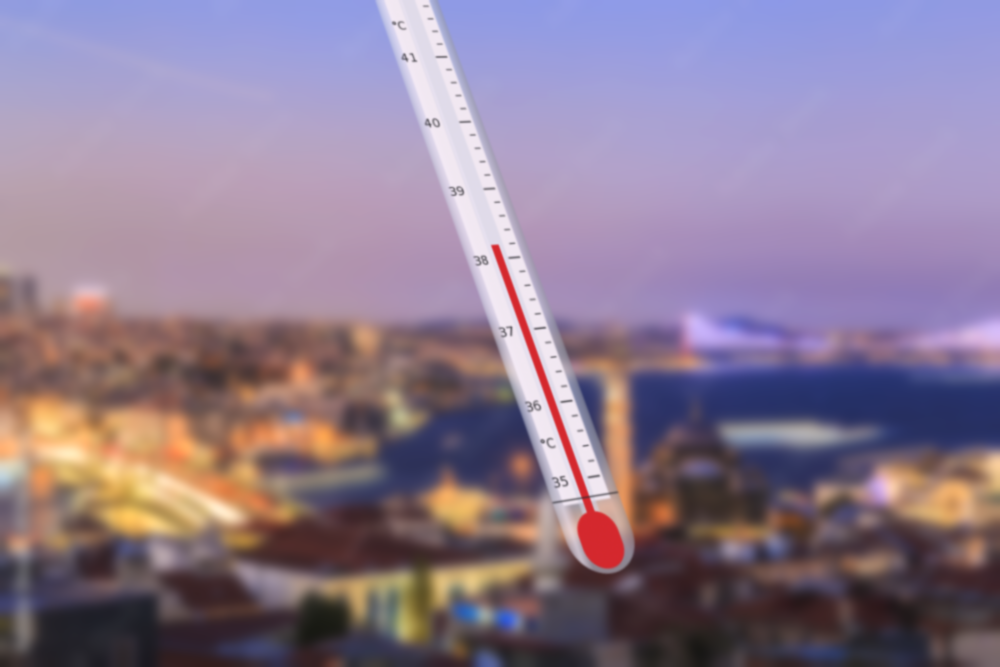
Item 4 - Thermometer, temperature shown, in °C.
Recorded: 38.2 °C
